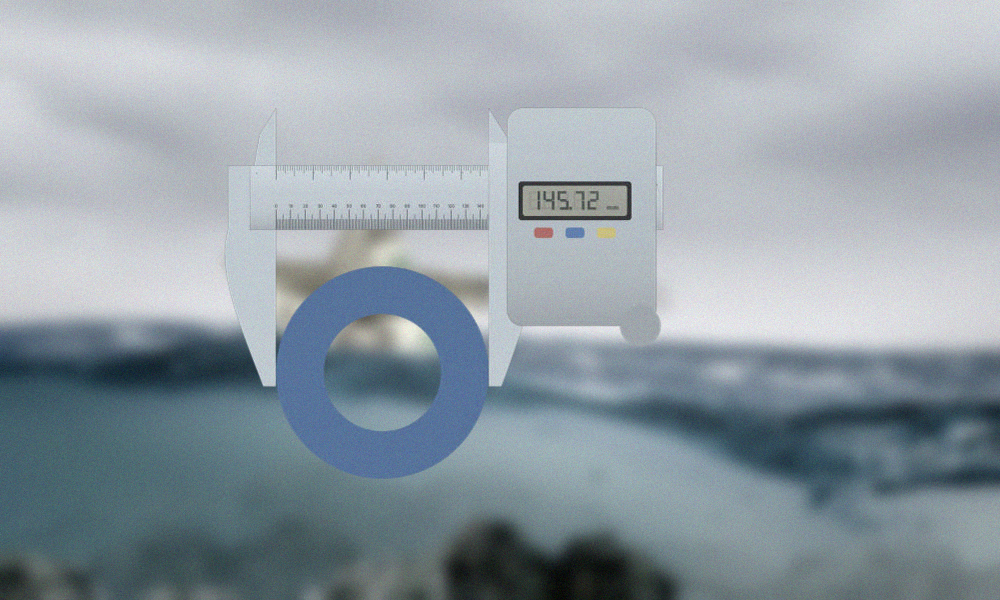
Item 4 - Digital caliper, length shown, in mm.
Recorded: 145.72 mm
